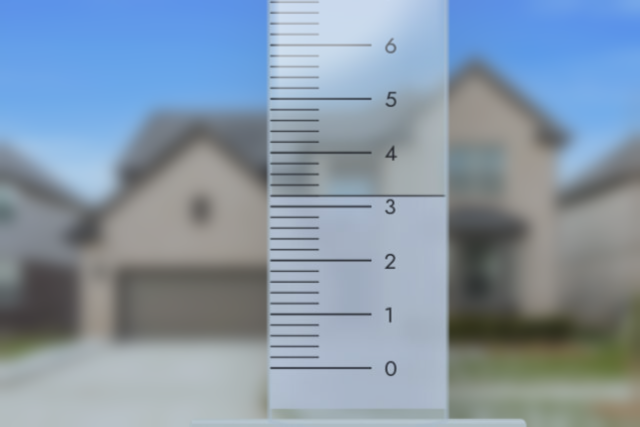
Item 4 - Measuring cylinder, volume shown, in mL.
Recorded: 3.2 mL
